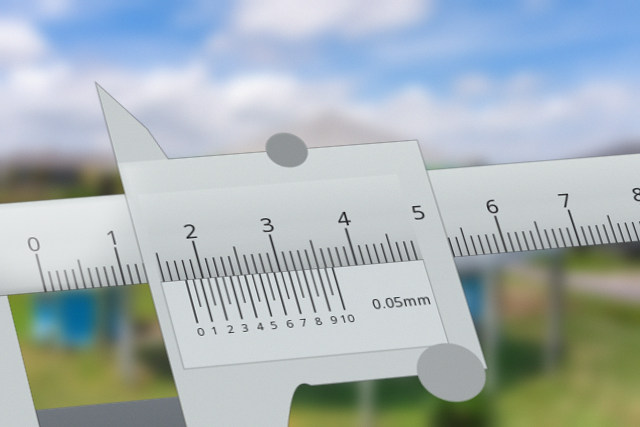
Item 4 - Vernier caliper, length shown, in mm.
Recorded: 17.8 mm
